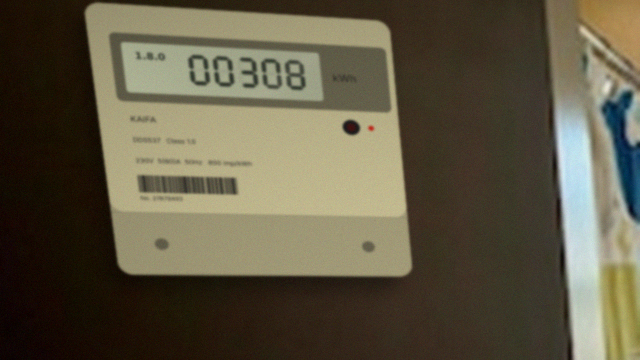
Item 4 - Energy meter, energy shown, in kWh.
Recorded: 308 kWh
